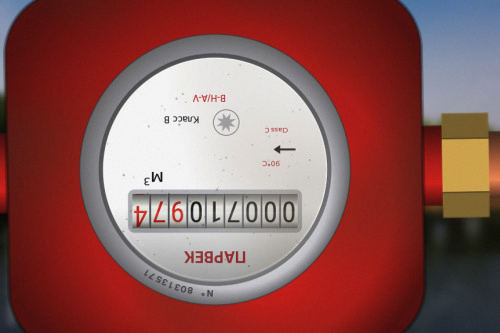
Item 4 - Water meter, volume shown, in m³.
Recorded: 710.974 m³
